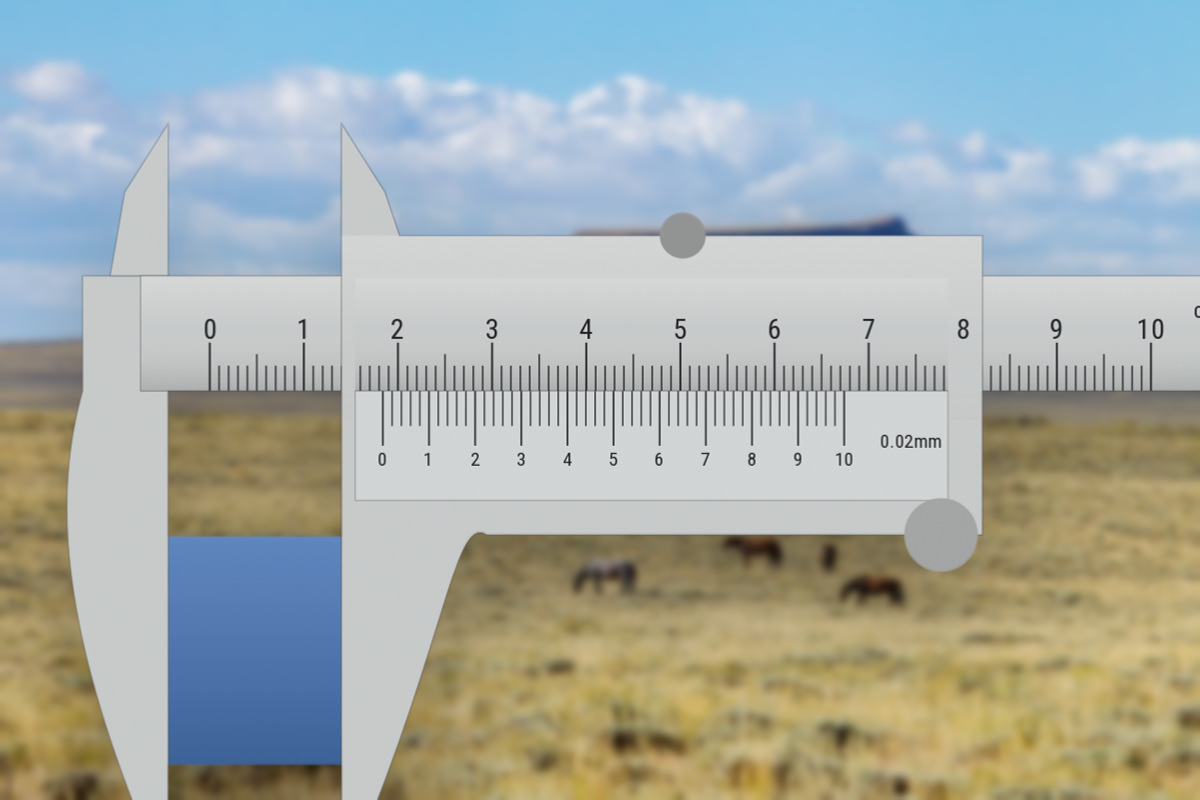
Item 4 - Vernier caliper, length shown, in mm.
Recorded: 18.4 mm
